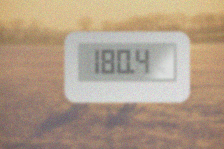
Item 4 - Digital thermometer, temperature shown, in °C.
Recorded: 180.4 °C
